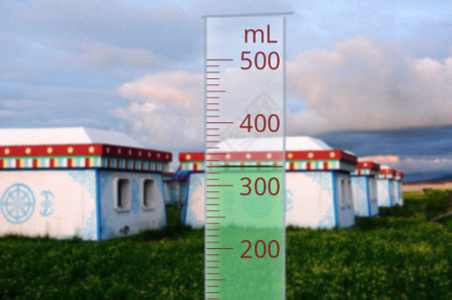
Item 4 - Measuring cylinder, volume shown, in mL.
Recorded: 330 mL
